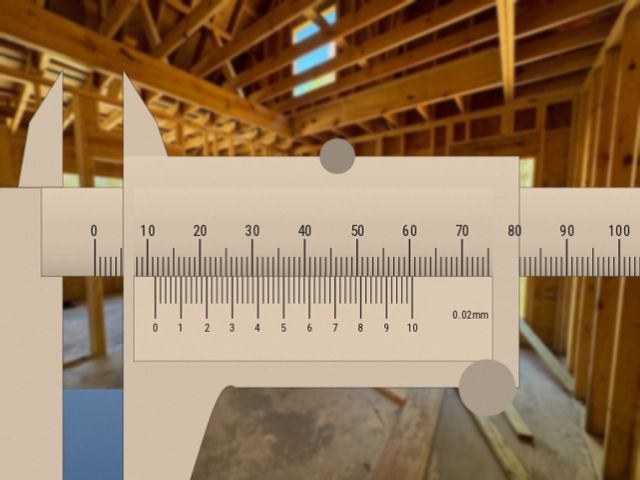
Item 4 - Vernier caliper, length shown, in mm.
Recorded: 11.5 mm
